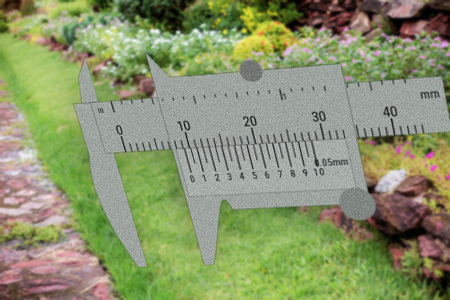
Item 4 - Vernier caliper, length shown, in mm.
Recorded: 9.2 mm
